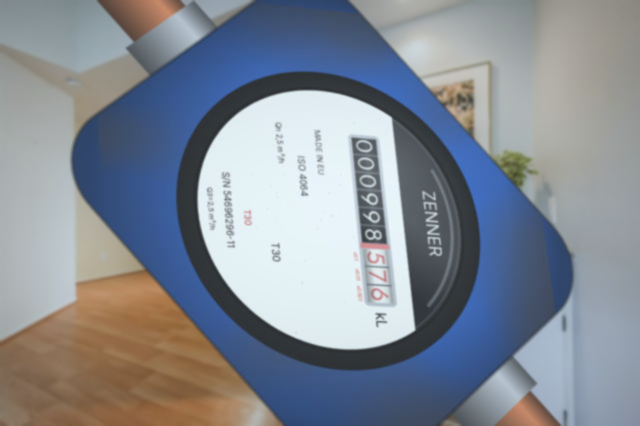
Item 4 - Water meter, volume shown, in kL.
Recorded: 998.576 kL
